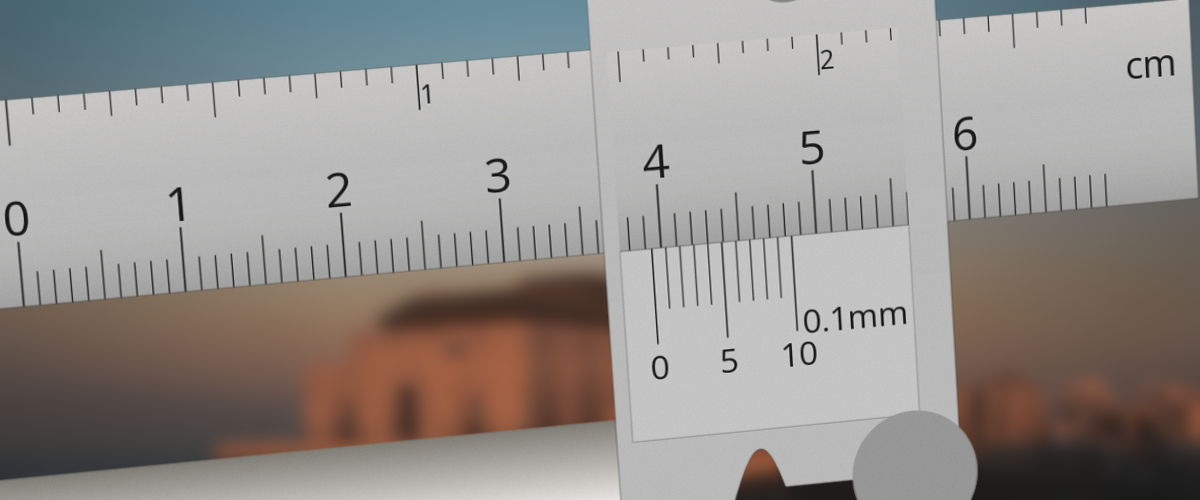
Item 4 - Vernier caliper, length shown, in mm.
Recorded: 39.4 mm
